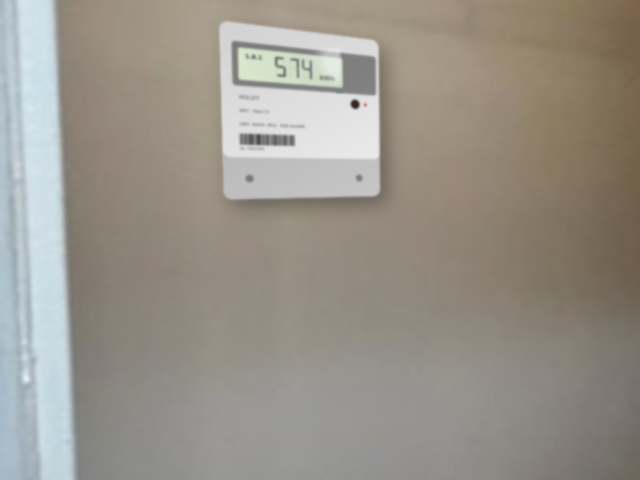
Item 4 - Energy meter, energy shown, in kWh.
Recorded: 574 kWh
